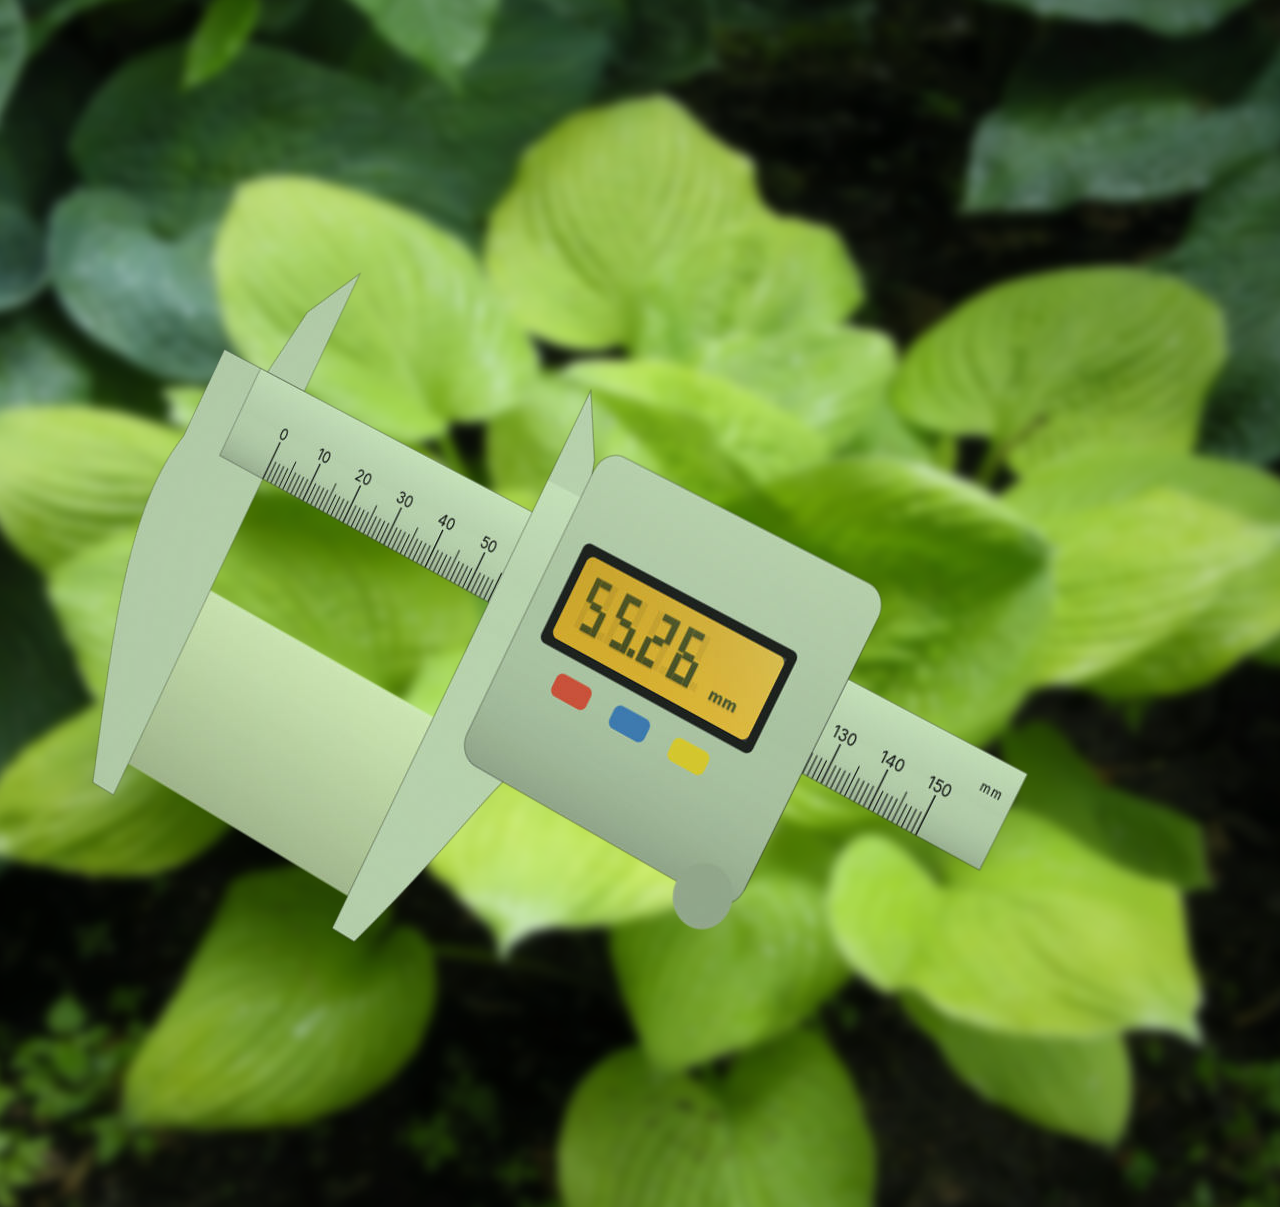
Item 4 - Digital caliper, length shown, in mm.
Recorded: 55.26 mm
